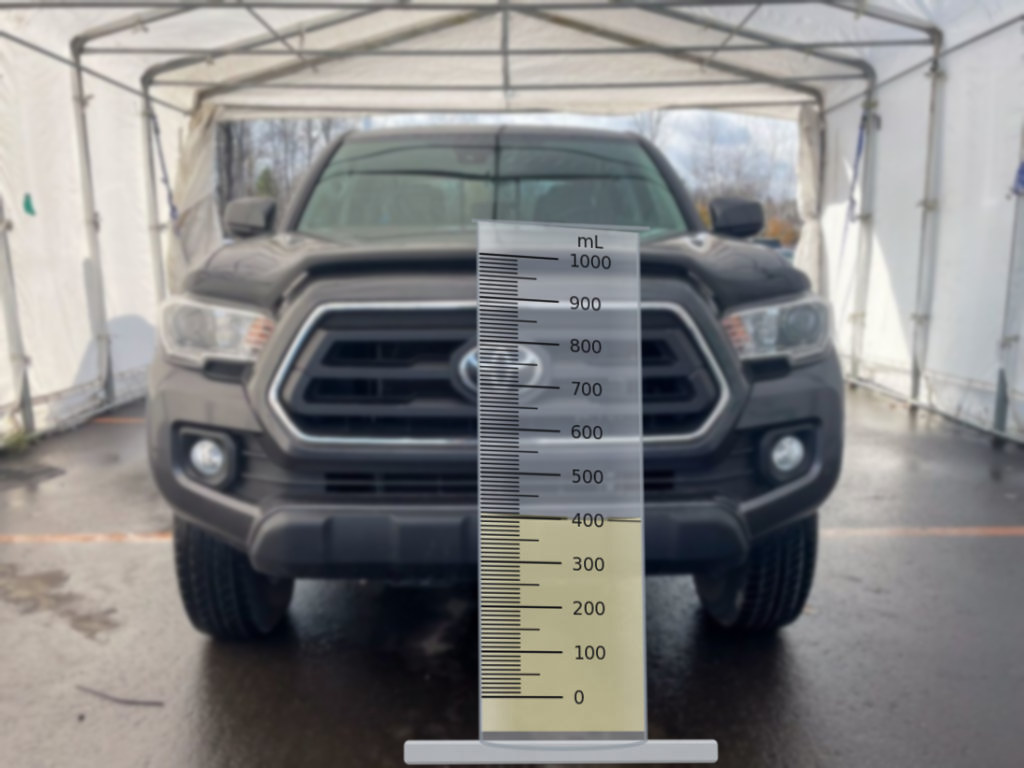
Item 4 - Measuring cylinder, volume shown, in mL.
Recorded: 400 mL
